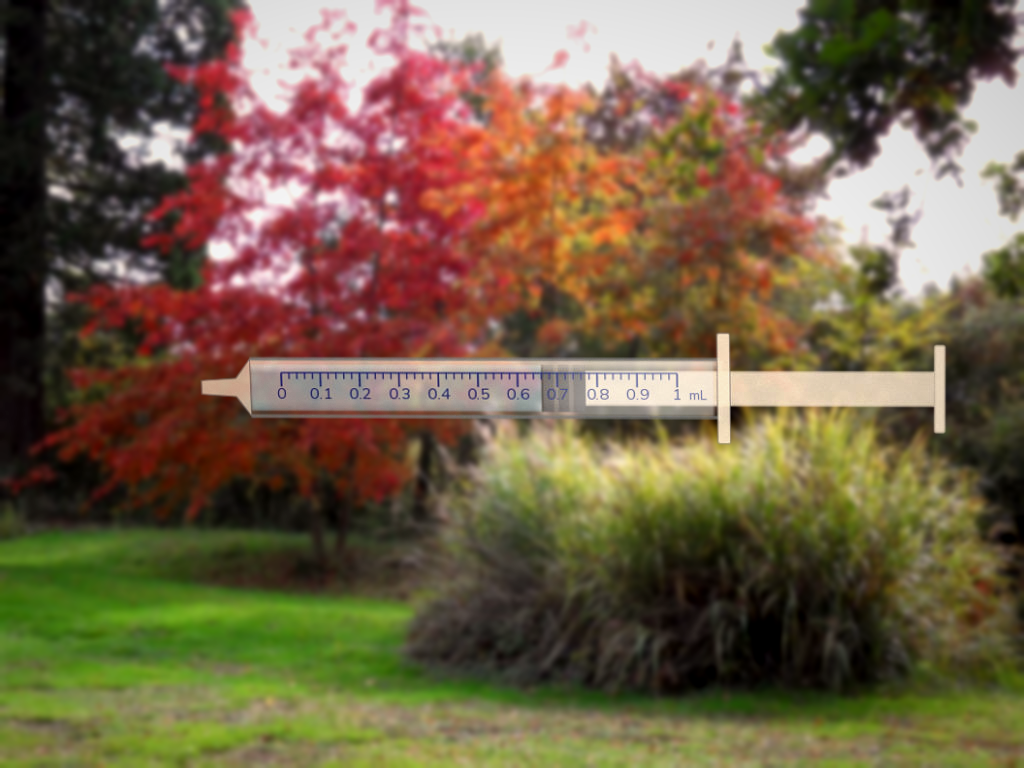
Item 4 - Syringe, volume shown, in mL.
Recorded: 0.66 mL
